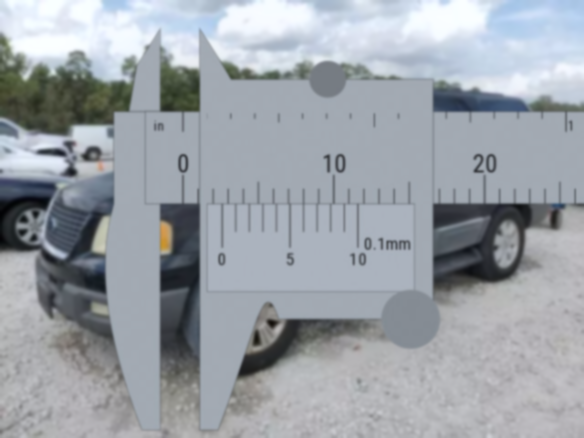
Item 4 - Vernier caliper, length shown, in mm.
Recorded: 2.6 mm
